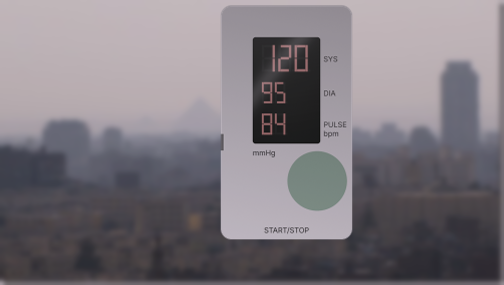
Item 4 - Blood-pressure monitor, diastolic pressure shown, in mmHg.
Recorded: 95 mmHg
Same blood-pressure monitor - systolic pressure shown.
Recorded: 120 mmHg
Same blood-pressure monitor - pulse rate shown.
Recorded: 84 bpm
